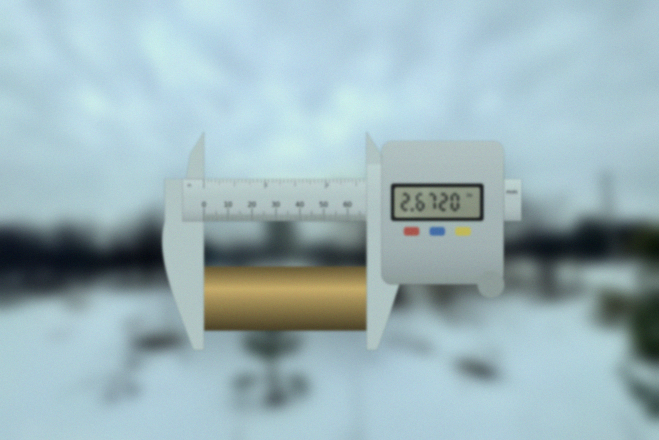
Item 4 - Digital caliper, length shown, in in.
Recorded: 2.6720 in
